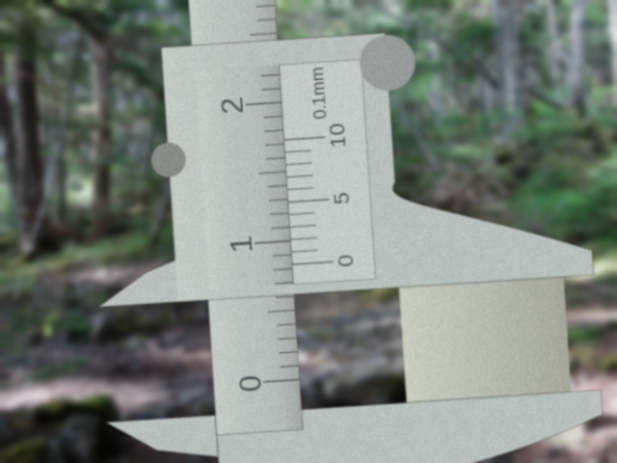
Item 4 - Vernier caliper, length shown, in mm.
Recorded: 8.3 mm
